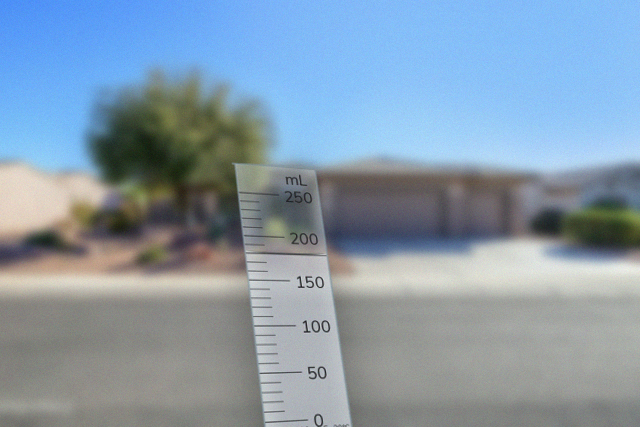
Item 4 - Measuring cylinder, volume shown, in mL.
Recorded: 180 mL
